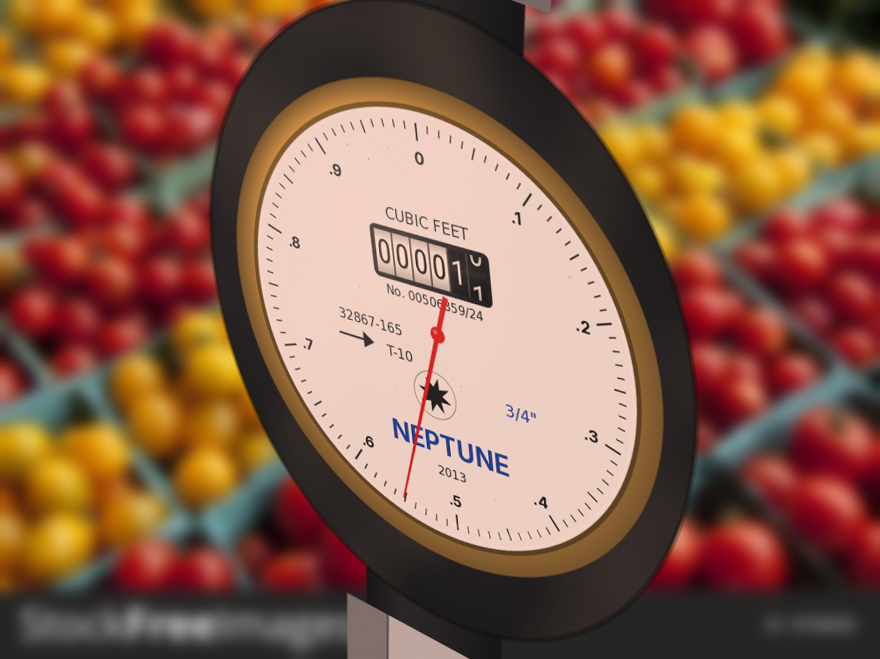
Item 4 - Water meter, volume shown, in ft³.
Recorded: 10.55 ft³
